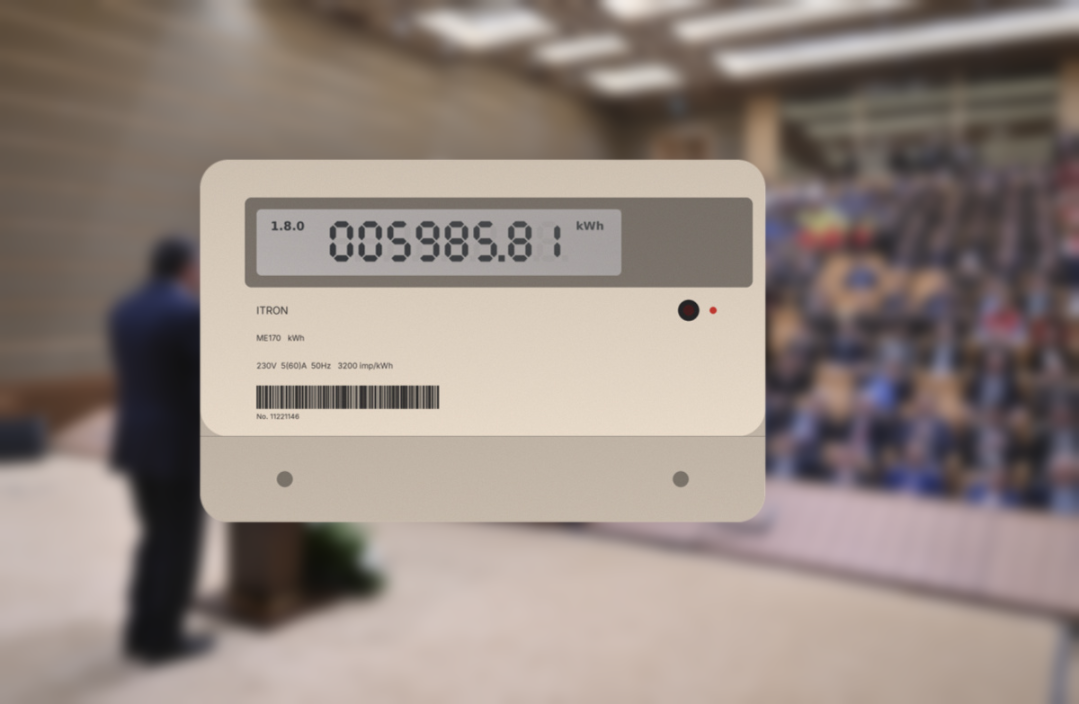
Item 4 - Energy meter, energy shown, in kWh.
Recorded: 5985.81 kWh
